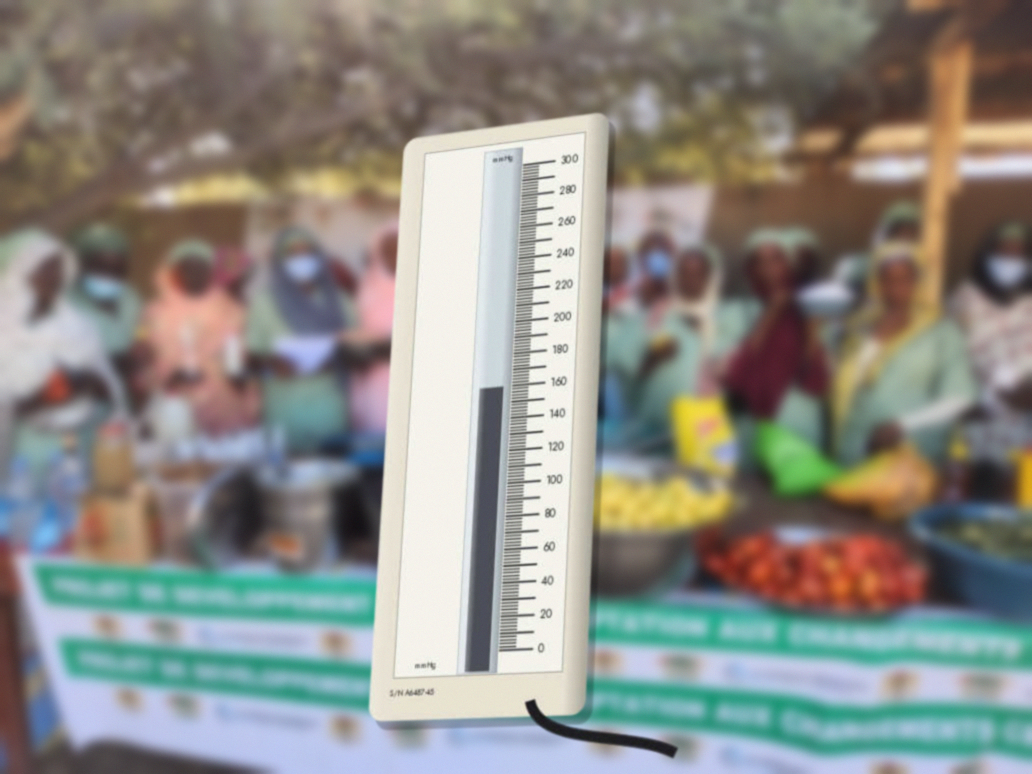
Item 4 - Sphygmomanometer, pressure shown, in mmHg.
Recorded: 160 mmHg
